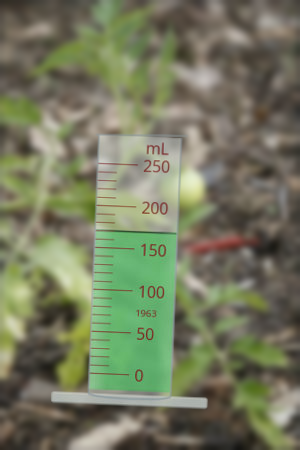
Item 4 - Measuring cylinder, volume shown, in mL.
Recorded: 170 mL
